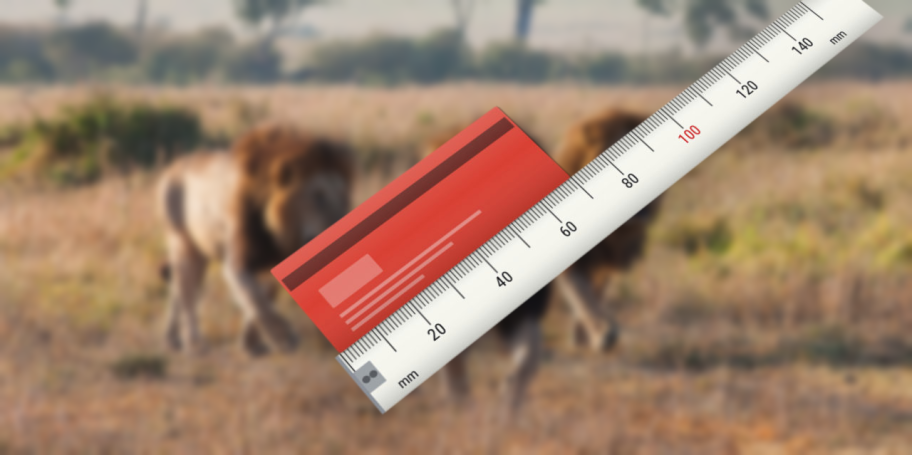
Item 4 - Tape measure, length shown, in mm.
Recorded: 70 mm
